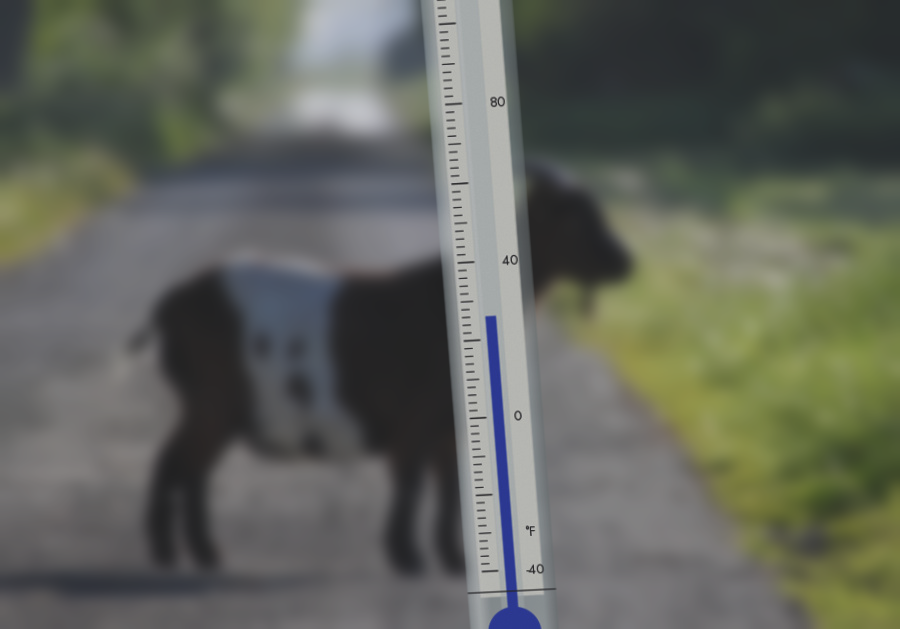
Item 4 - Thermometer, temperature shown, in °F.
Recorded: 26 °F
